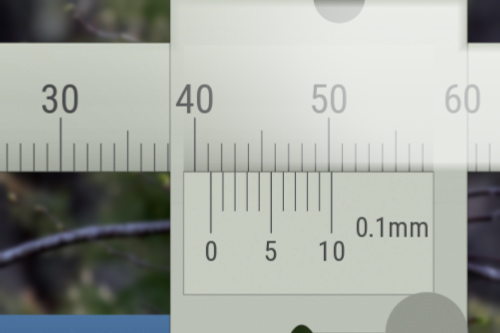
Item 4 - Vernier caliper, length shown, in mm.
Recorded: 41.2 mm
